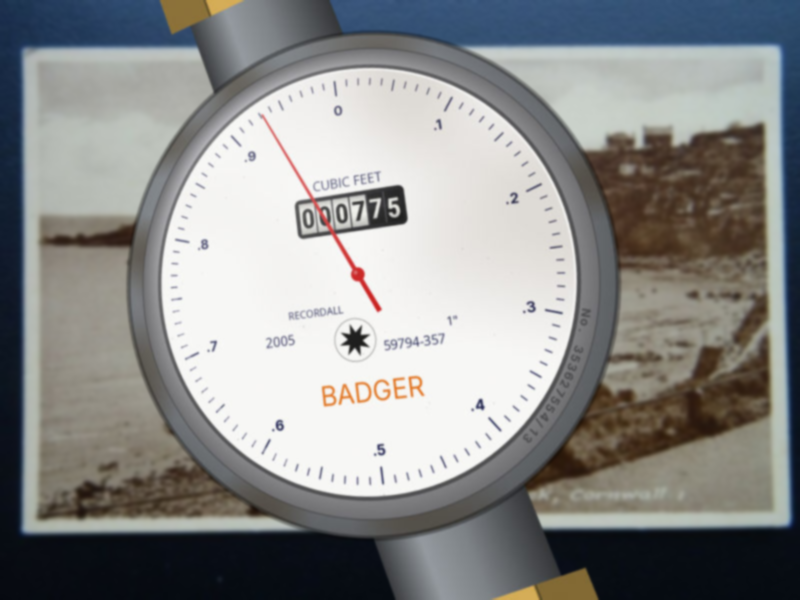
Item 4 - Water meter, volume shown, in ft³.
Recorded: 774.93 ft³
